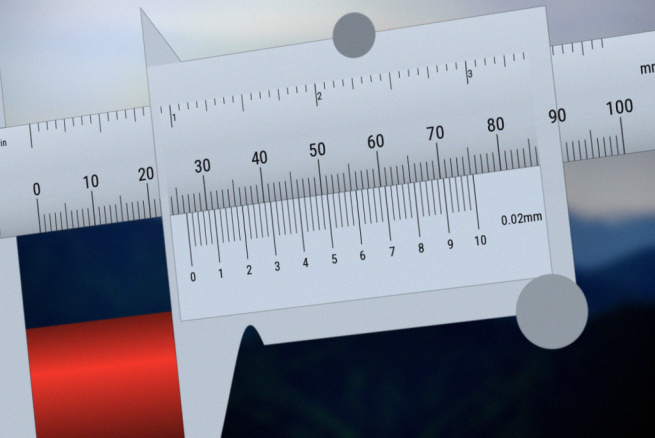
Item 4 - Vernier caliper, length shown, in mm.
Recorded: 26.4 mm
